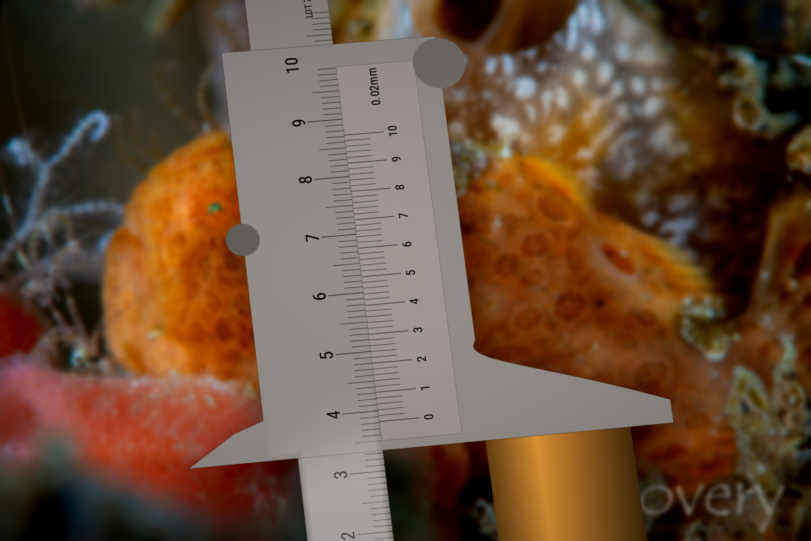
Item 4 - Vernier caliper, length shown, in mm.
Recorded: 38.2 mm
